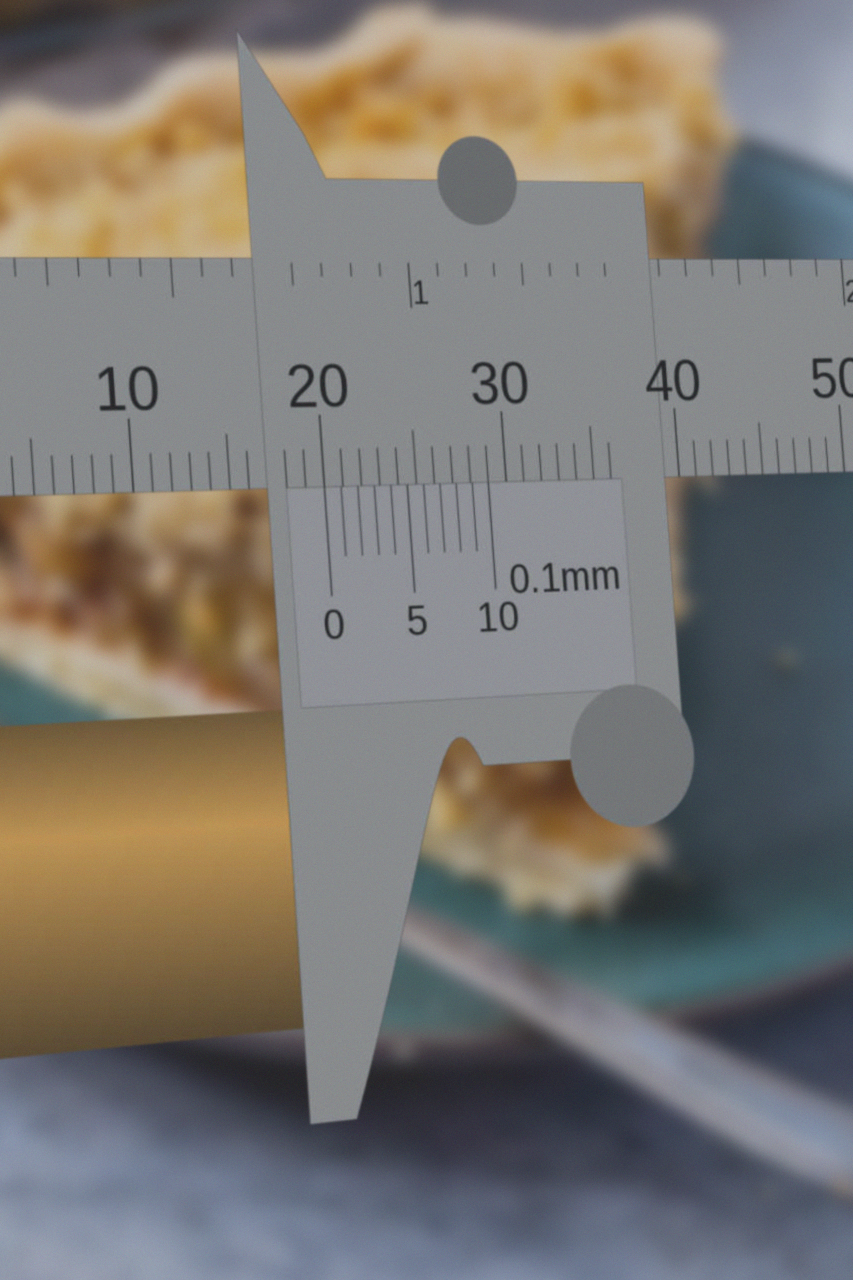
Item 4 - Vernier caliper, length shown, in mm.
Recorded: 20.0 mm
